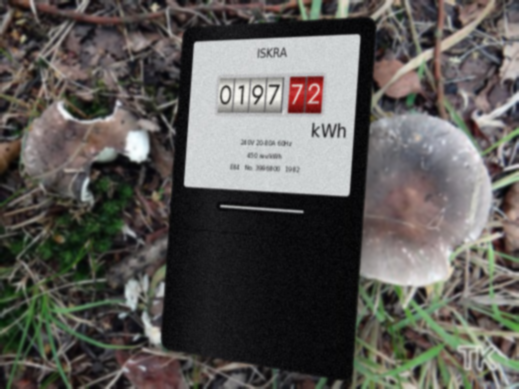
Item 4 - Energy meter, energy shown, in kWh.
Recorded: 197.72 kWh
